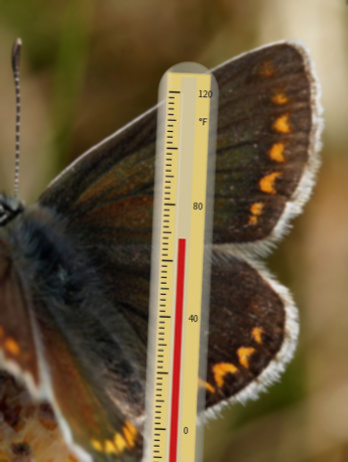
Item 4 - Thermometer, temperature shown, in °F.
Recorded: 68 °F
